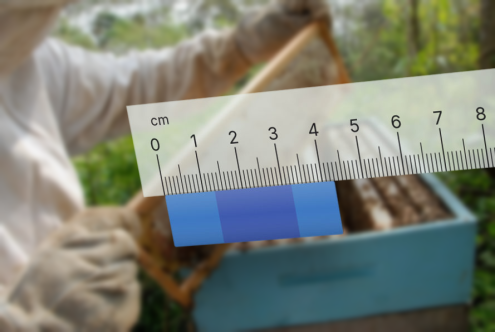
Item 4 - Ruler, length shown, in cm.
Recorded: 4.3 cm
